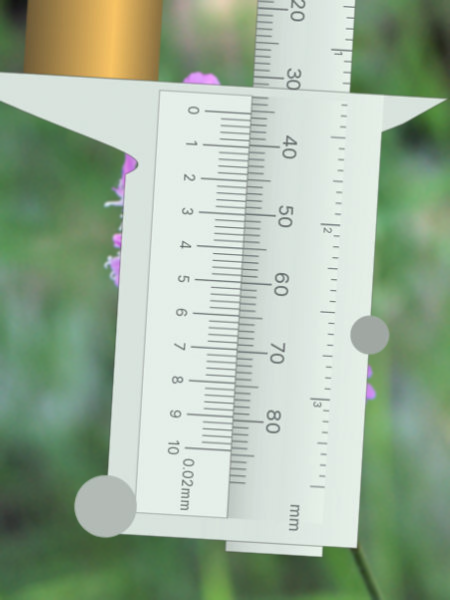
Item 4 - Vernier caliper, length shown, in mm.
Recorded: 35.4 mm
